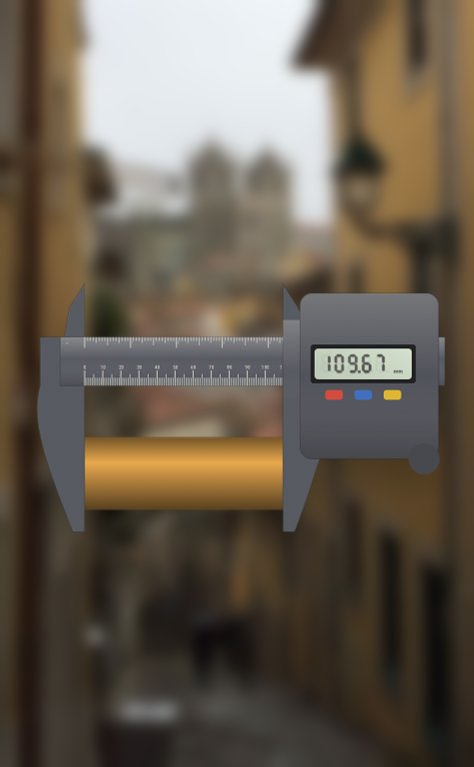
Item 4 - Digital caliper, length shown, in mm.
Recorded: 109.67 mm
